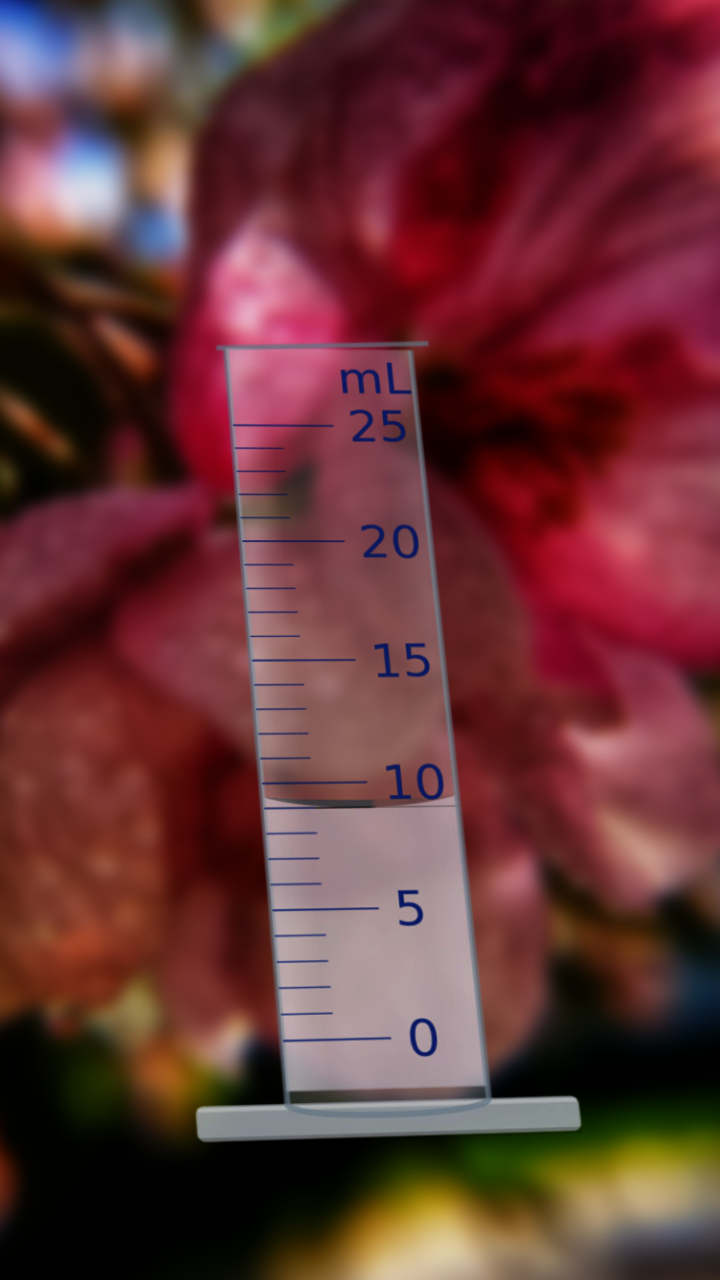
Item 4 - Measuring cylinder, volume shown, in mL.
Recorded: 9 mL
